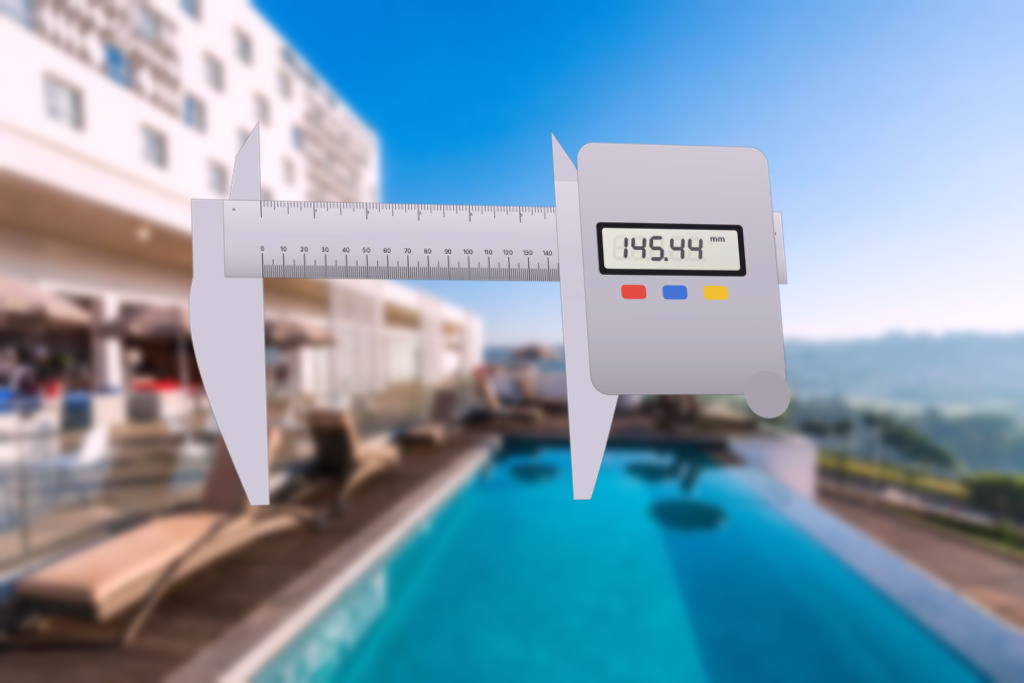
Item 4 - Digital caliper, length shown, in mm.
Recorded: 145.44 mm
